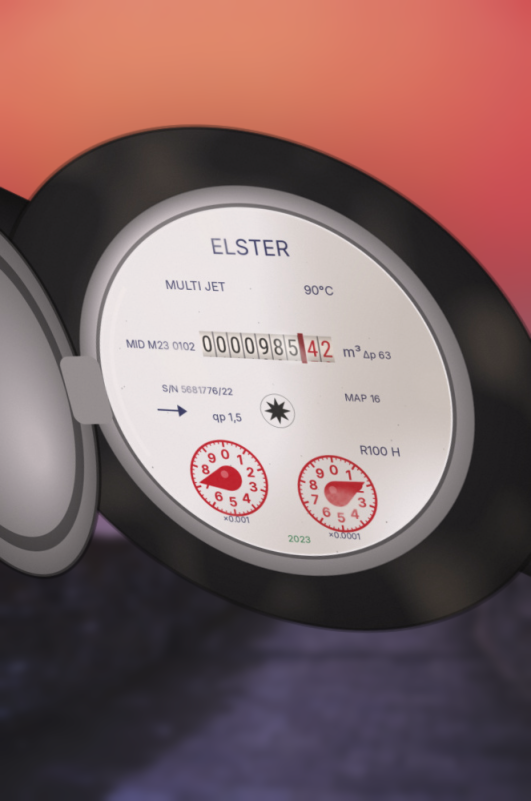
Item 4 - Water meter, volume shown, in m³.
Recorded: 985.4271 m³
